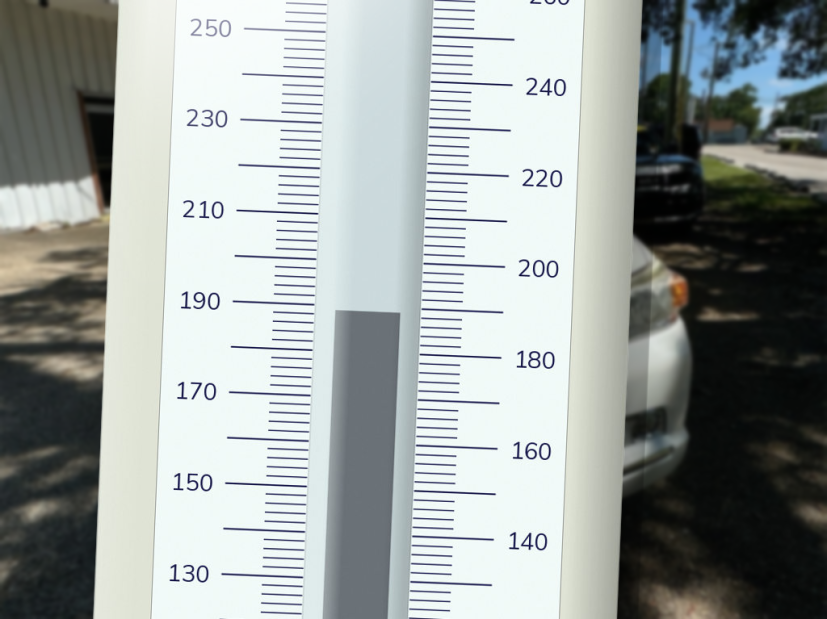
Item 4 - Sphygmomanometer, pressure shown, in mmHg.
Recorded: 189 mmHg
